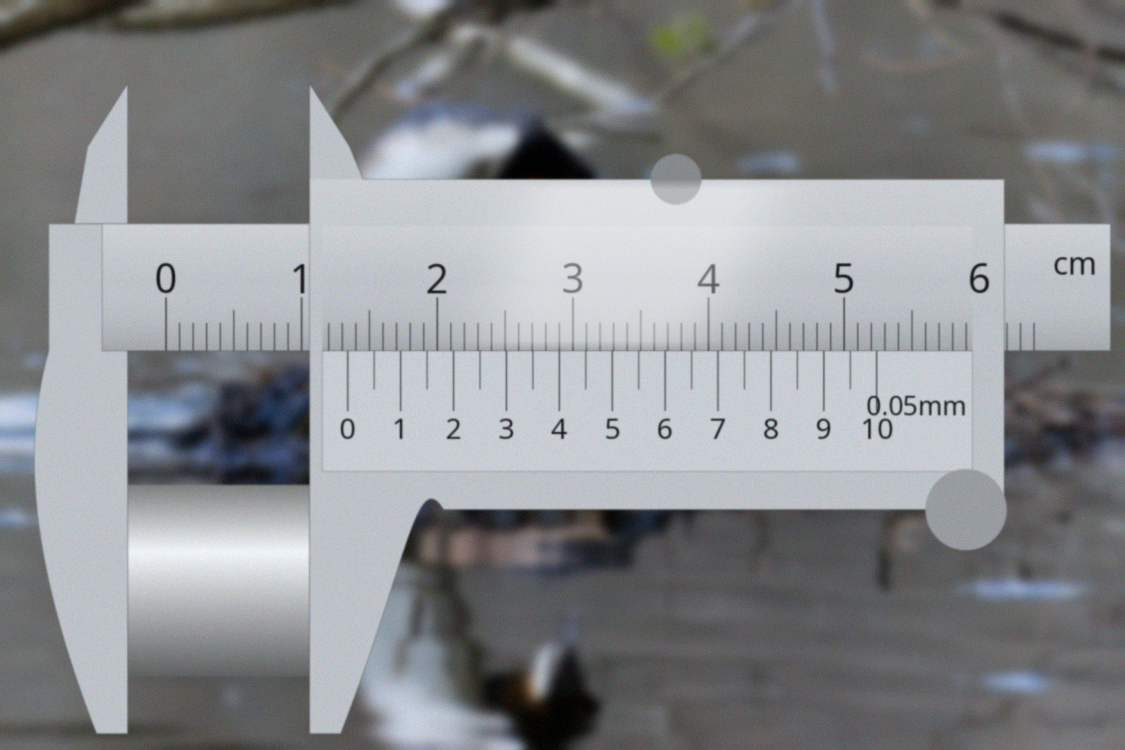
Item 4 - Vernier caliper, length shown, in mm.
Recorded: 13.4 mm
